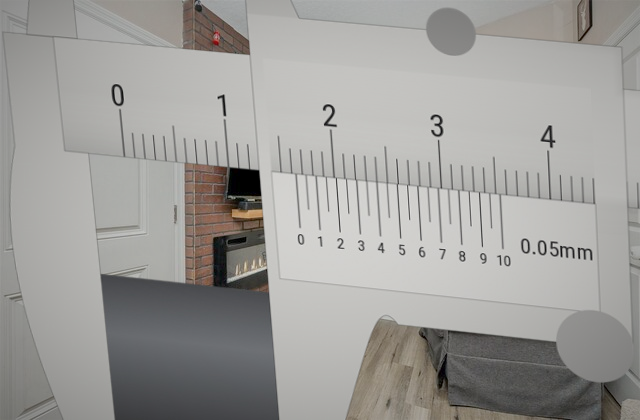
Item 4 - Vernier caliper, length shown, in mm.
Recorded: 16.4 mm
